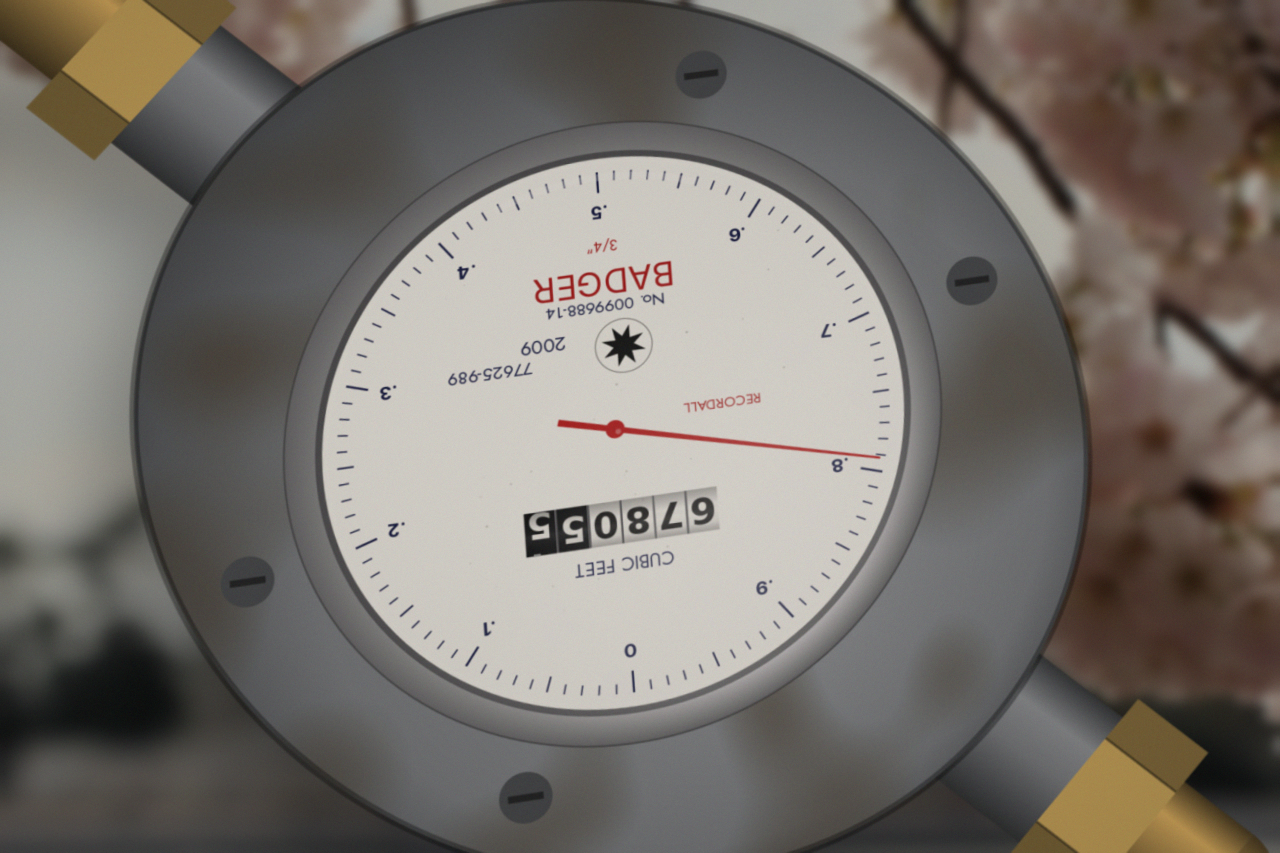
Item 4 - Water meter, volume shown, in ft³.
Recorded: 678054.79 ft³
